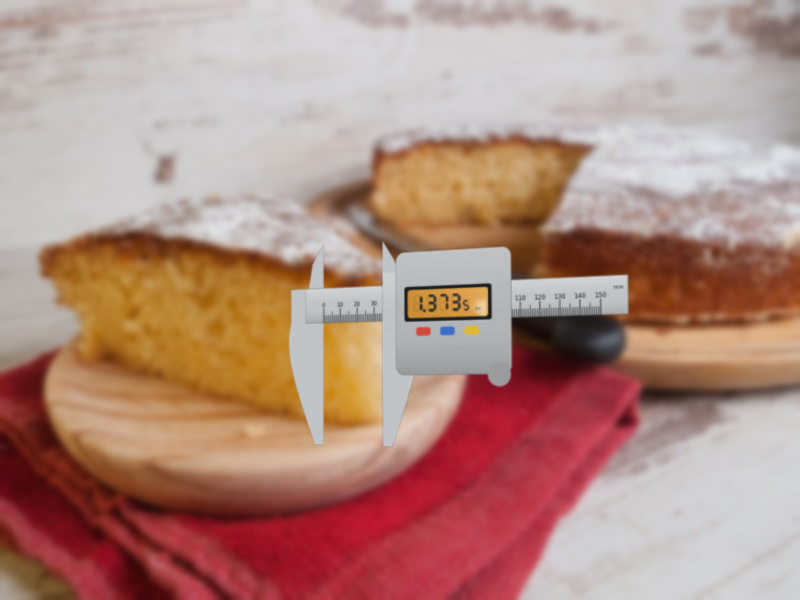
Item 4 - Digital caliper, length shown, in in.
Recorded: 1.3735 in
